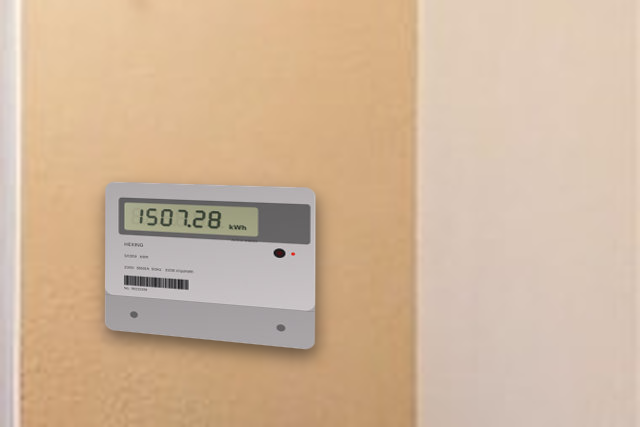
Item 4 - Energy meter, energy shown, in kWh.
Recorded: 1507.28 kWh
